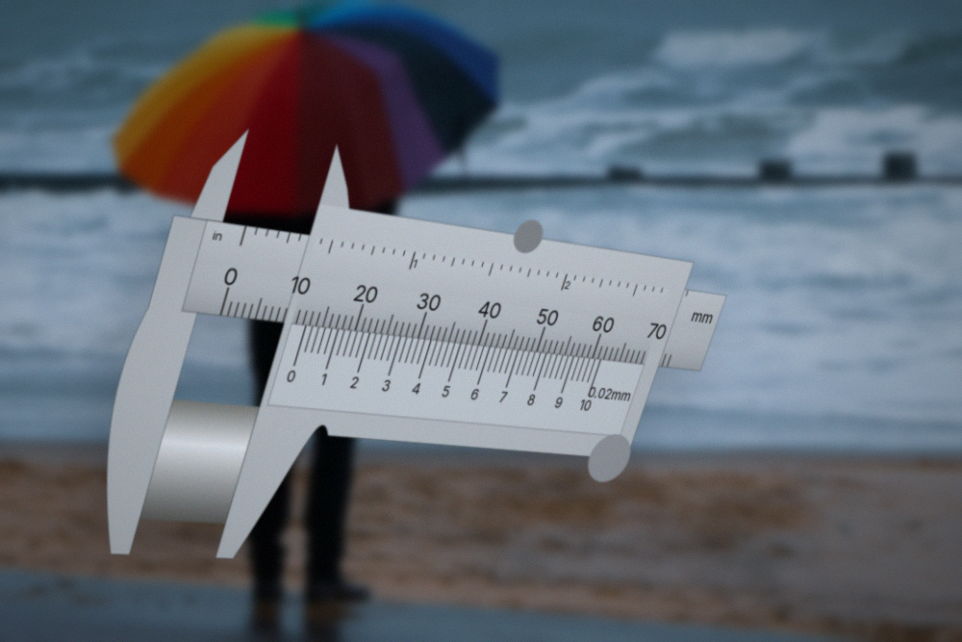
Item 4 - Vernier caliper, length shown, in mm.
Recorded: 12.5 mm
